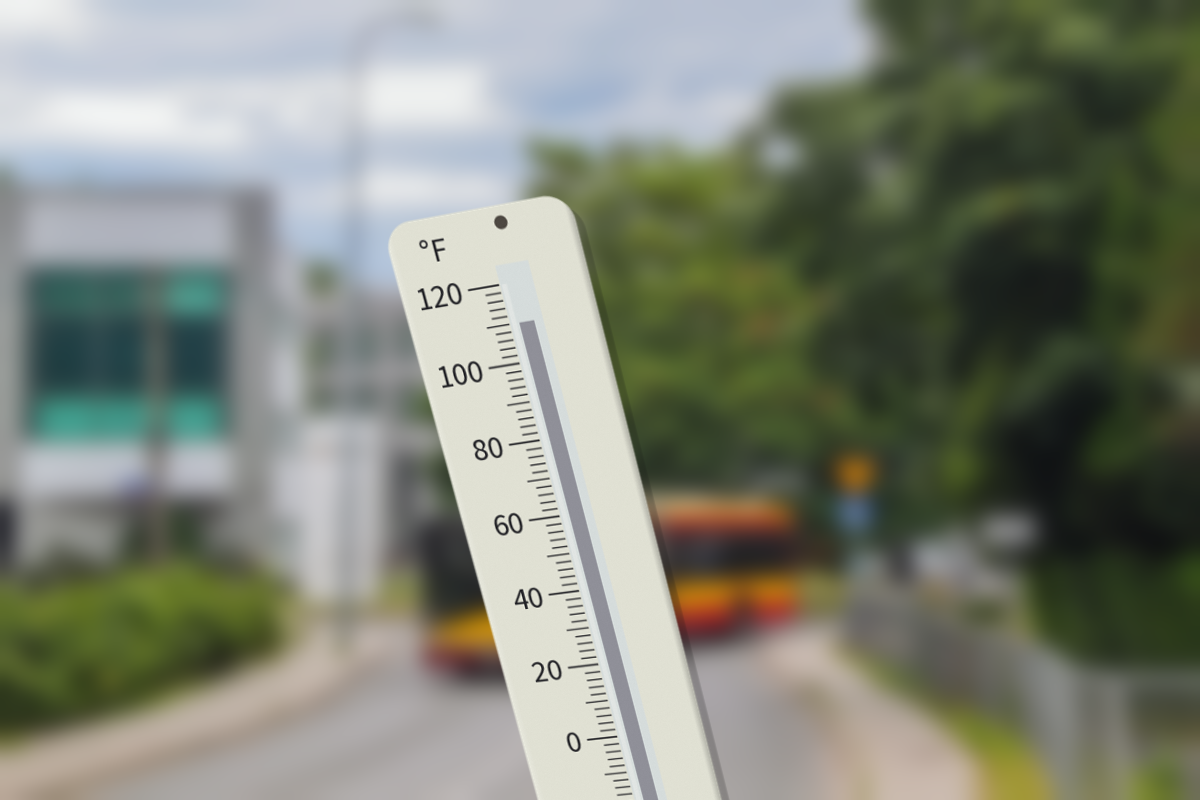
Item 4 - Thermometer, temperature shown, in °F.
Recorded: 110 °F
